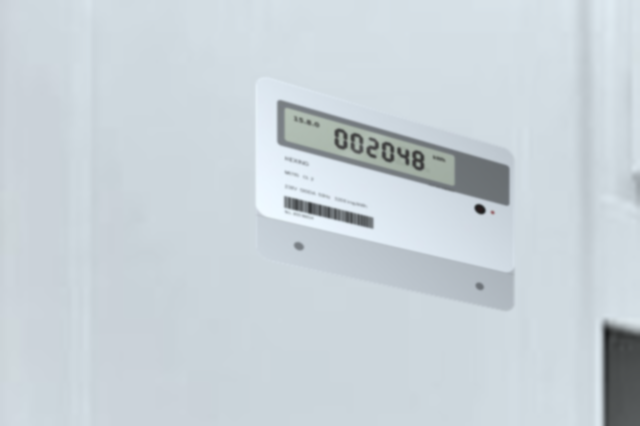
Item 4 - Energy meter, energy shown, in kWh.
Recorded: 2048 kWh
